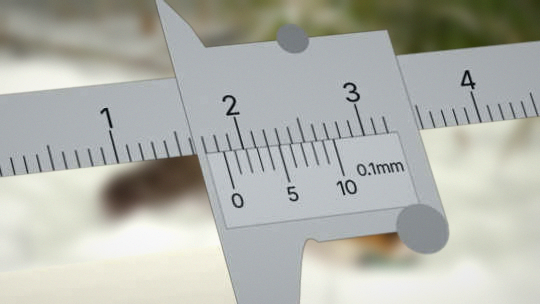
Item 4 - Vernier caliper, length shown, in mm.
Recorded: 18.4 mm
